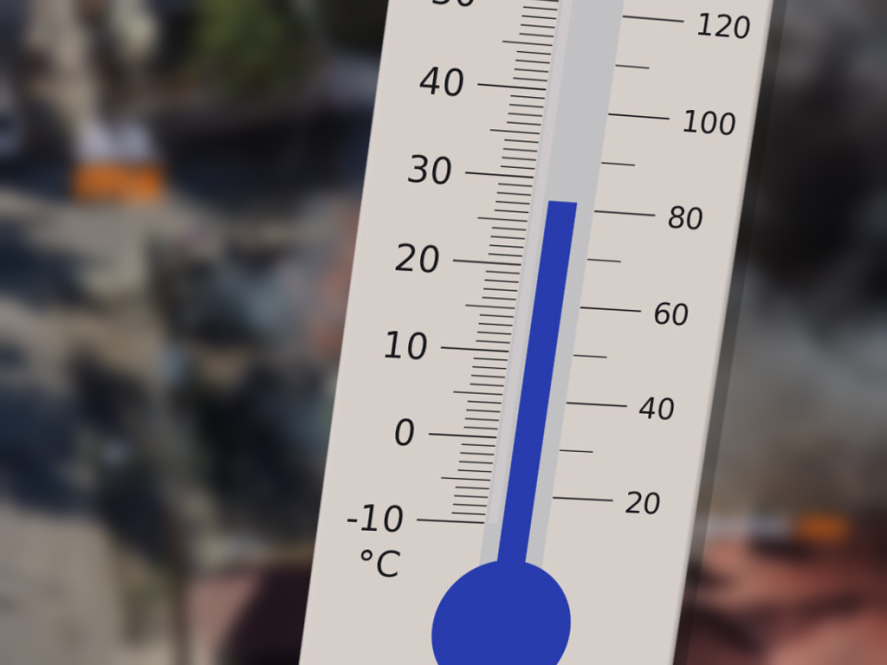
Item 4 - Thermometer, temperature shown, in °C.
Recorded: 27.5 °C
